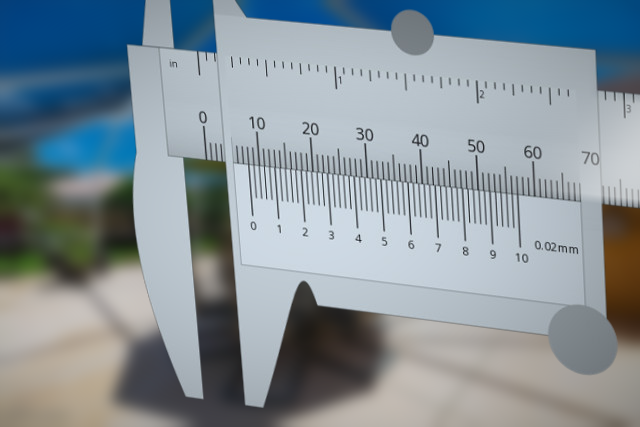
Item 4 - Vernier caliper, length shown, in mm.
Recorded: 8.0 mm
